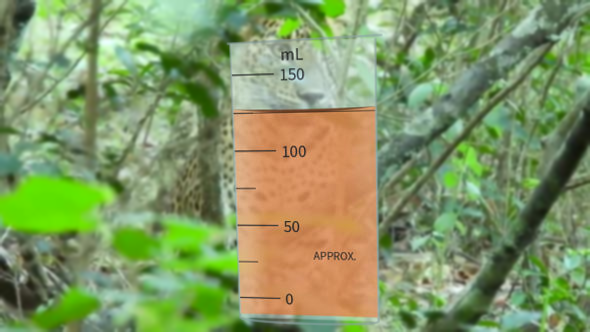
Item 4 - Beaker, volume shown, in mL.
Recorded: 125 mL
